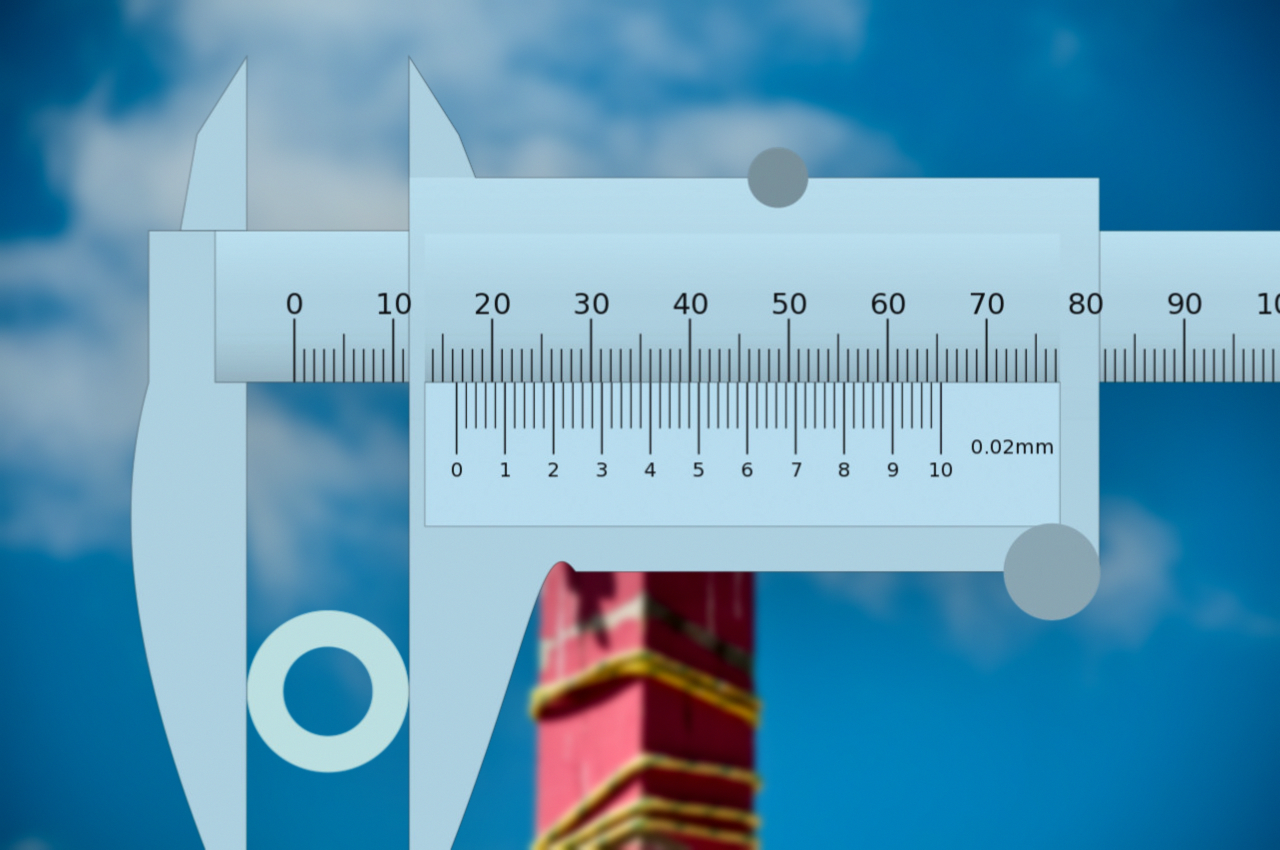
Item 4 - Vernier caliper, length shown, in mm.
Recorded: 16.4 mm
